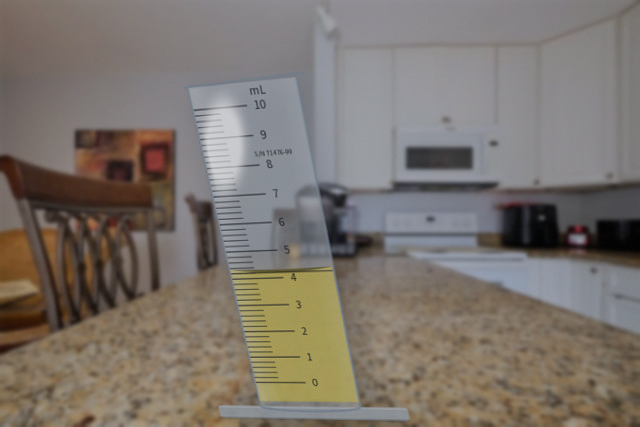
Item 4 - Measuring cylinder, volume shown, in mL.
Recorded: 4.2 mL
